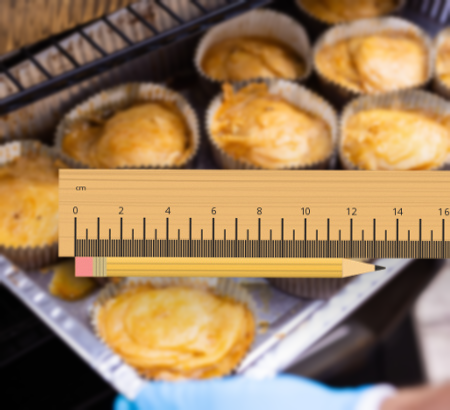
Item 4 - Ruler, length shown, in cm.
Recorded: 13.5 cm
